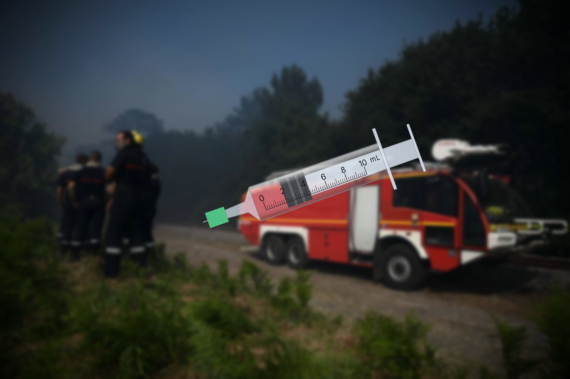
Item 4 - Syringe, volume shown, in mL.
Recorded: 2 mL
